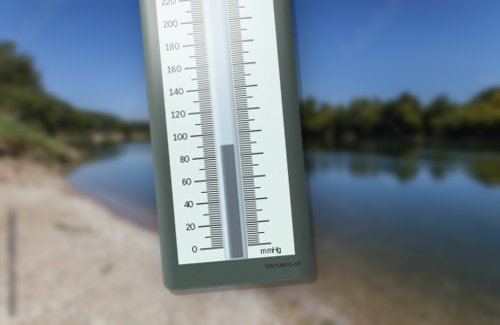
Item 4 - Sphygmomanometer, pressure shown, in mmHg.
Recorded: 90 mmHg
